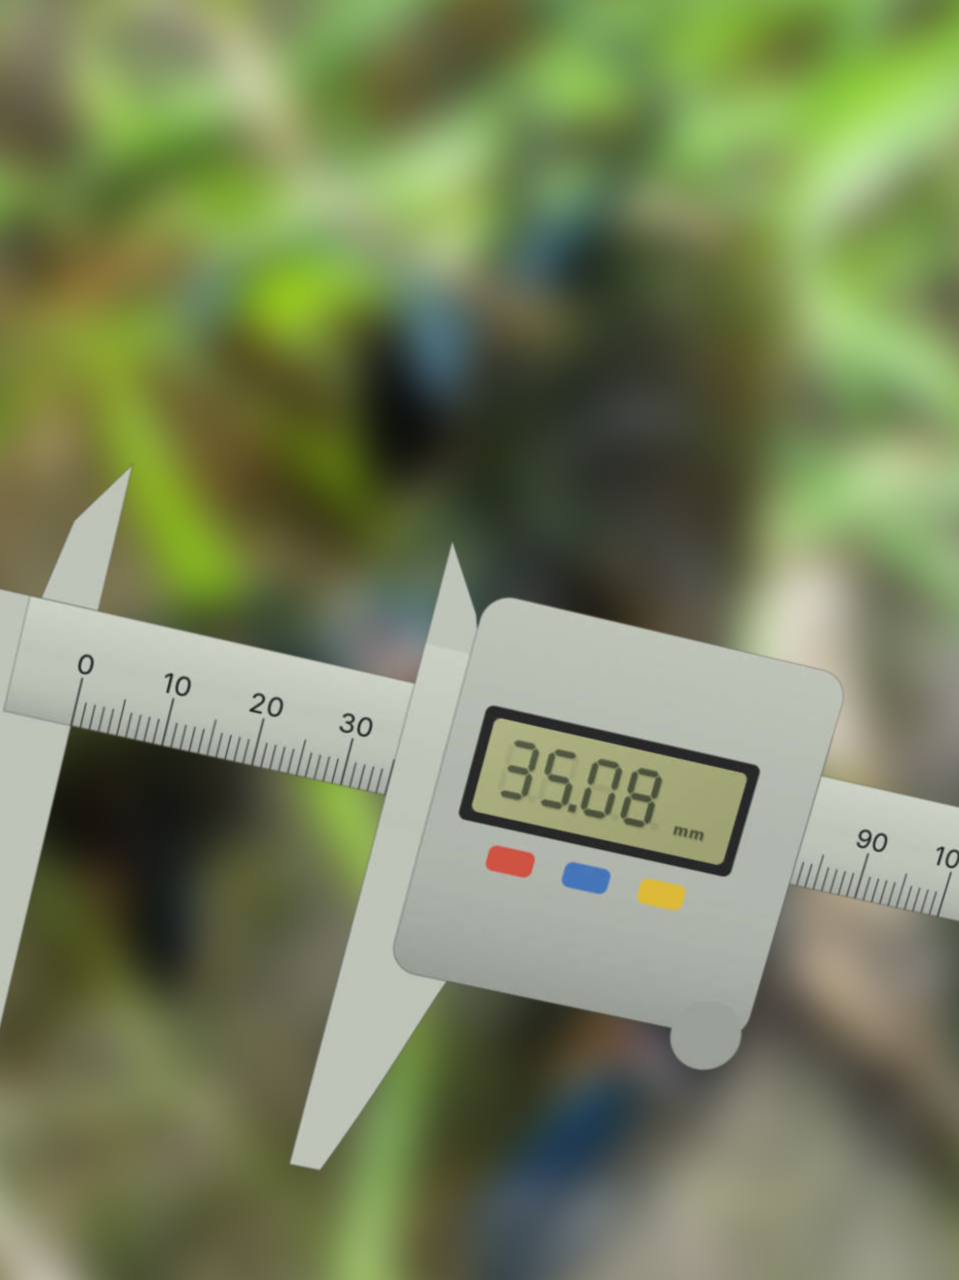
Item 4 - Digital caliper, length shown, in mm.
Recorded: 35.08 mm
